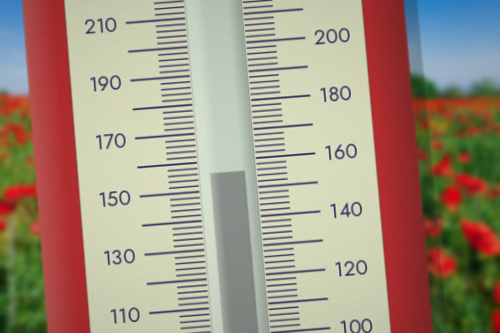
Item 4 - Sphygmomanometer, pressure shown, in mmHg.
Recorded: 156 mmHg
